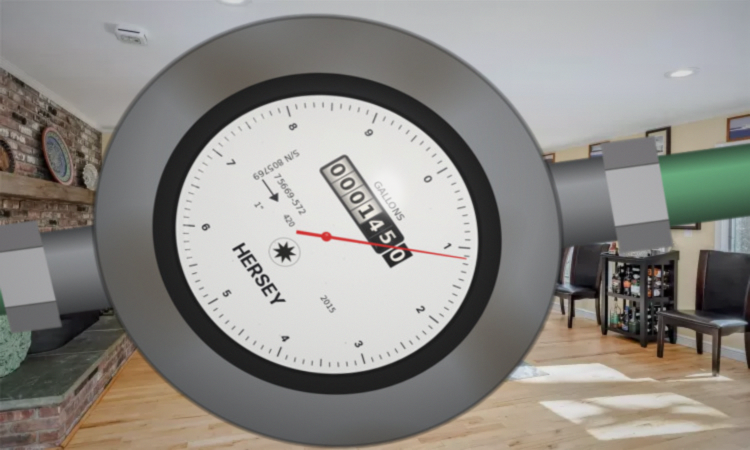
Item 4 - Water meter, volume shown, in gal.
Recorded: 1451.1 gal
